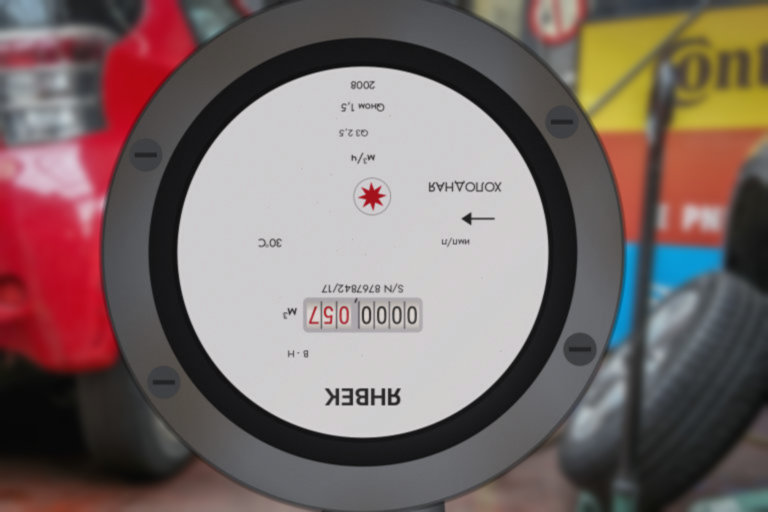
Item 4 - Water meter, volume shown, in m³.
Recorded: 0.057 m³
